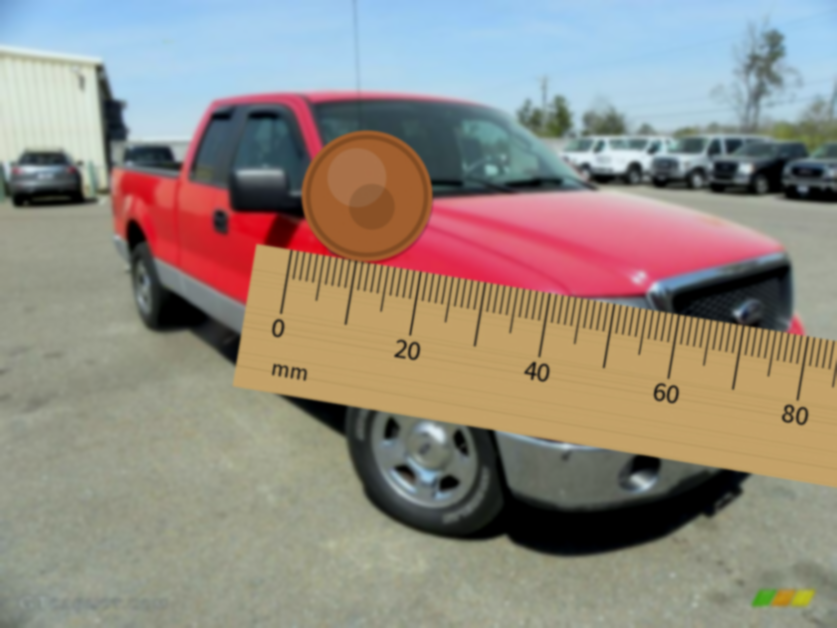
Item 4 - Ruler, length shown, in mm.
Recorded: 20 mm
